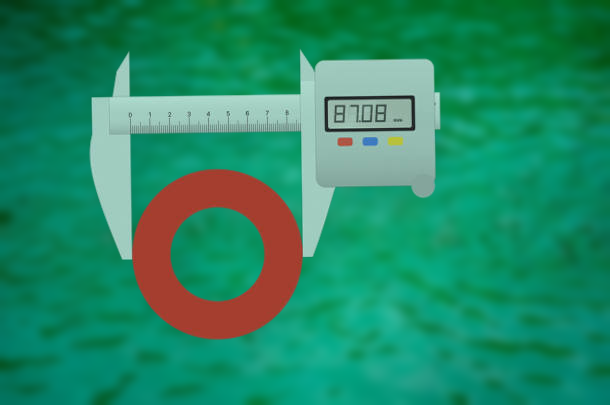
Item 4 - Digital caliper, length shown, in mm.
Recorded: 87.08 mm
